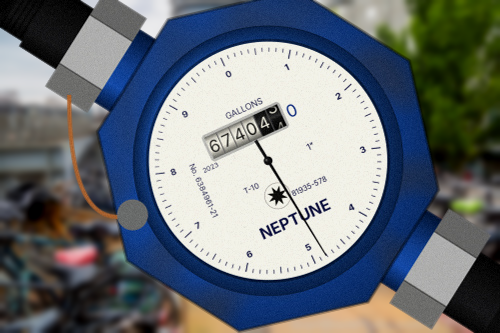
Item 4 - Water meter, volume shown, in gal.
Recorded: 6740434.8 gal
